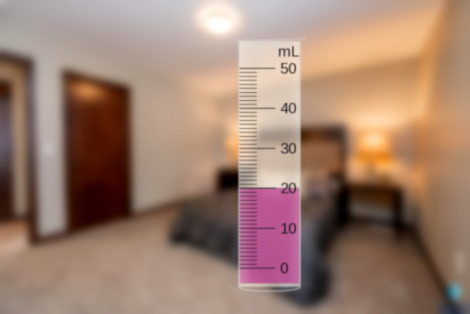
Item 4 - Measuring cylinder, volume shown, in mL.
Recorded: 20 mL
